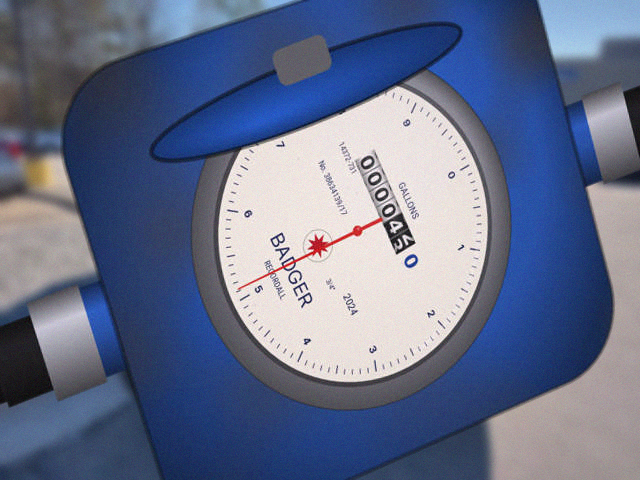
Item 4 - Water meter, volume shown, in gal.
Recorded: 425.1 gal
